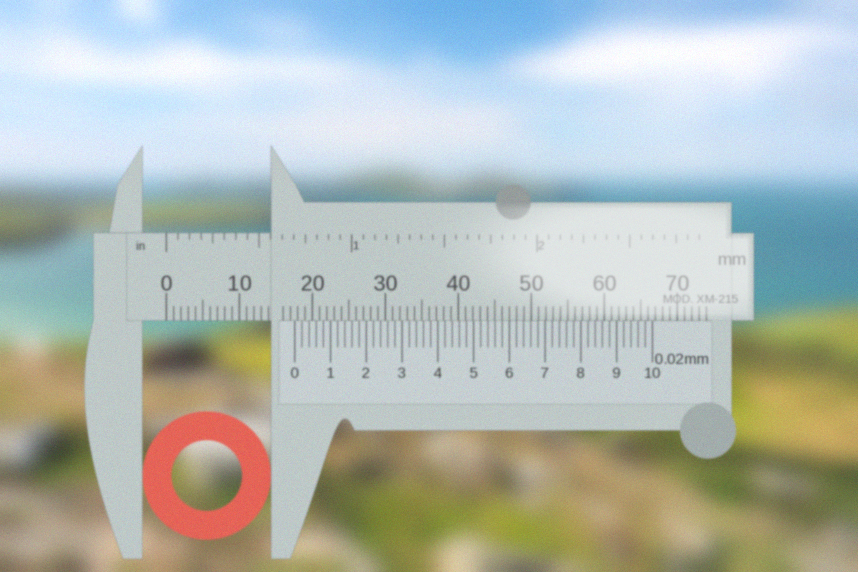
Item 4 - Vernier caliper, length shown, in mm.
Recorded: 17.6 mm
